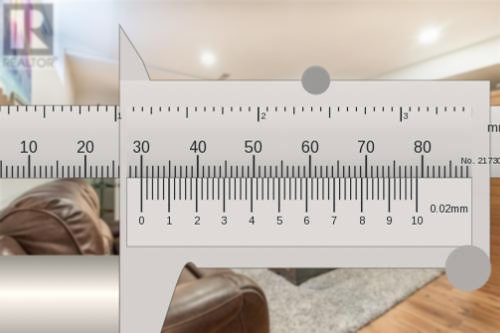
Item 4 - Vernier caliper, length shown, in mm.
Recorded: 30.0 mm
